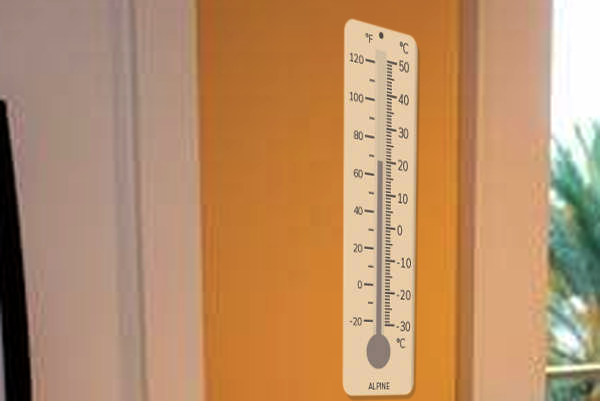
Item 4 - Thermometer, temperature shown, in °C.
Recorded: 20 °C
